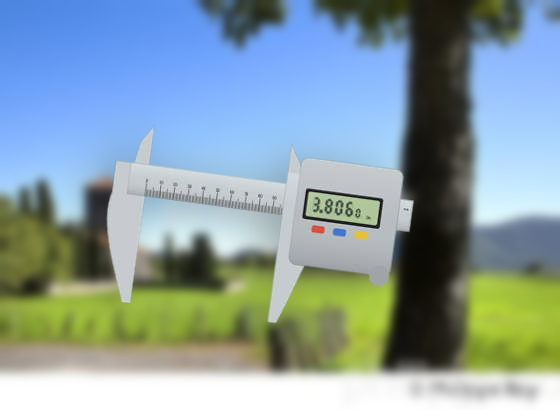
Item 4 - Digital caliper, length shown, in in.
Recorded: 3.8060 in
